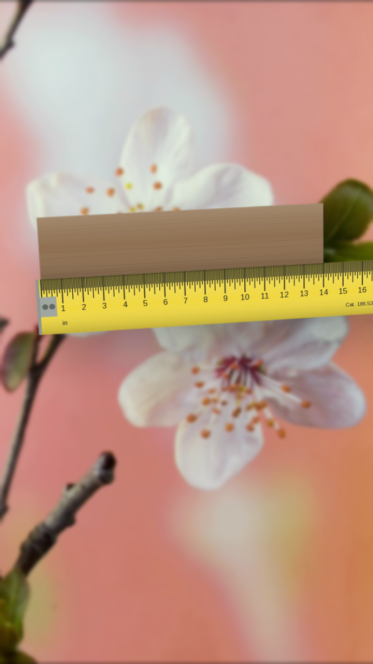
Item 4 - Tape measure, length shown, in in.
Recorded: 14 in
